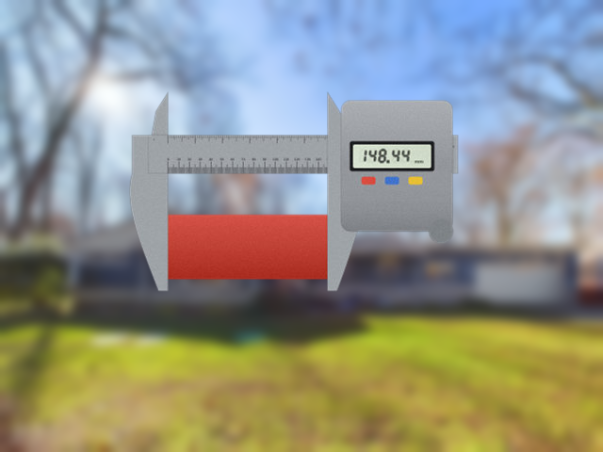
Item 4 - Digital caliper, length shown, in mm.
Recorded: 148.44 mm
